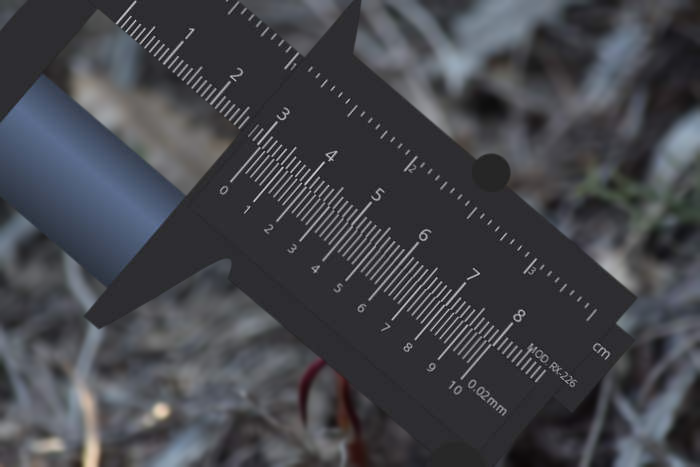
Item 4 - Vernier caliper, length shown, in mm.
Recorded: 30.6 mm
